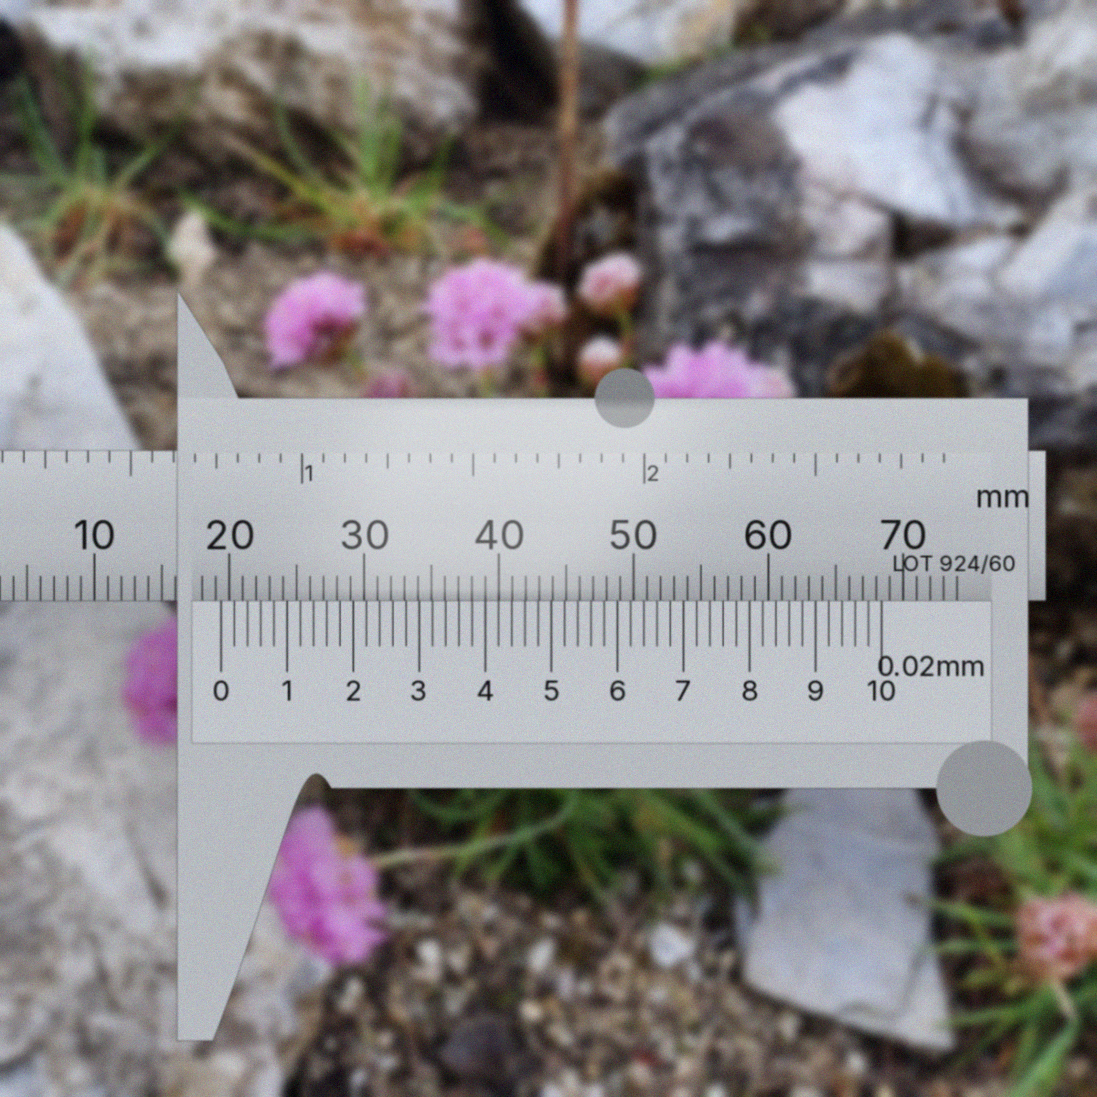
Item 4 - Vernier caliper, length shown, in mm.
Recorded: 19.4 mm
